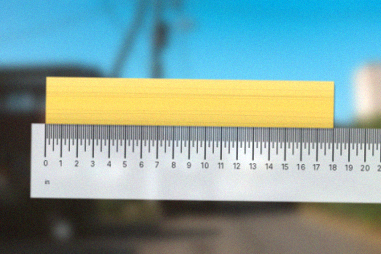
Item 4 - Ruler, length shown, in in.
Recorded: 18 in
